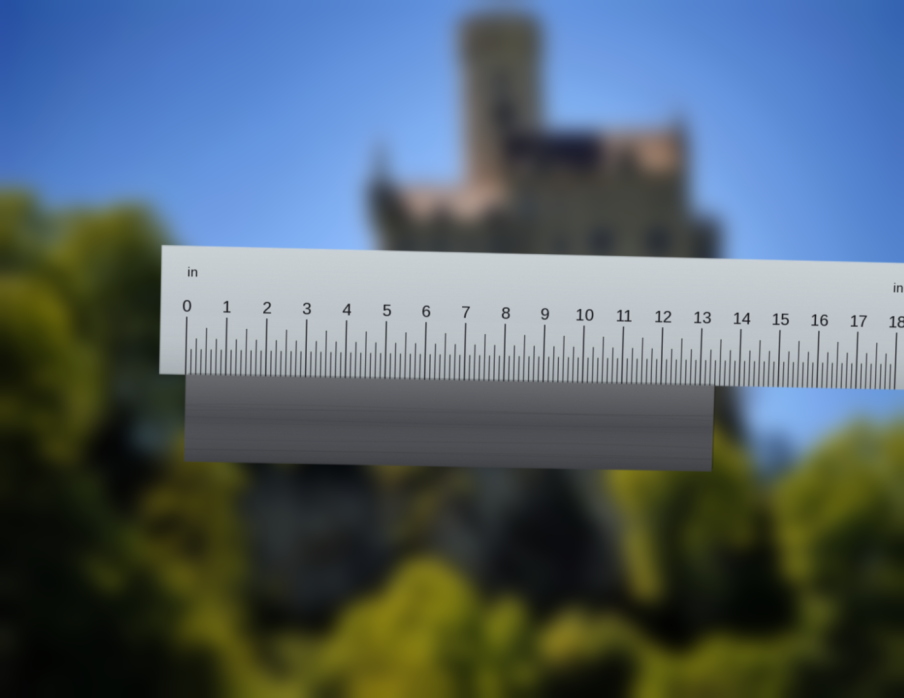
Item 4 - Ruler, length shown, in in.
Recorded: 13.375 in
